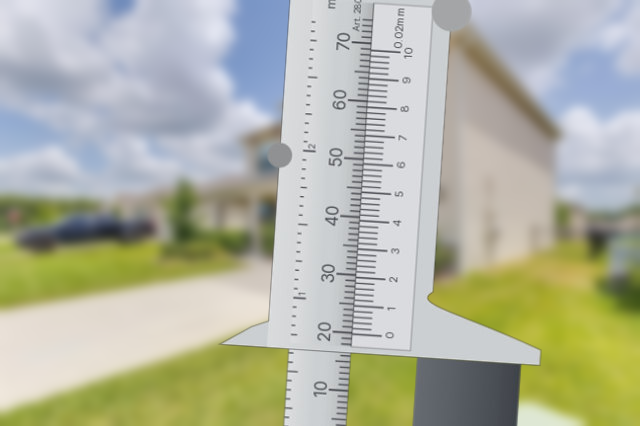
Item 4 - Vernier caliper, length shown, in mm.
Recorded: 19.8 mm
